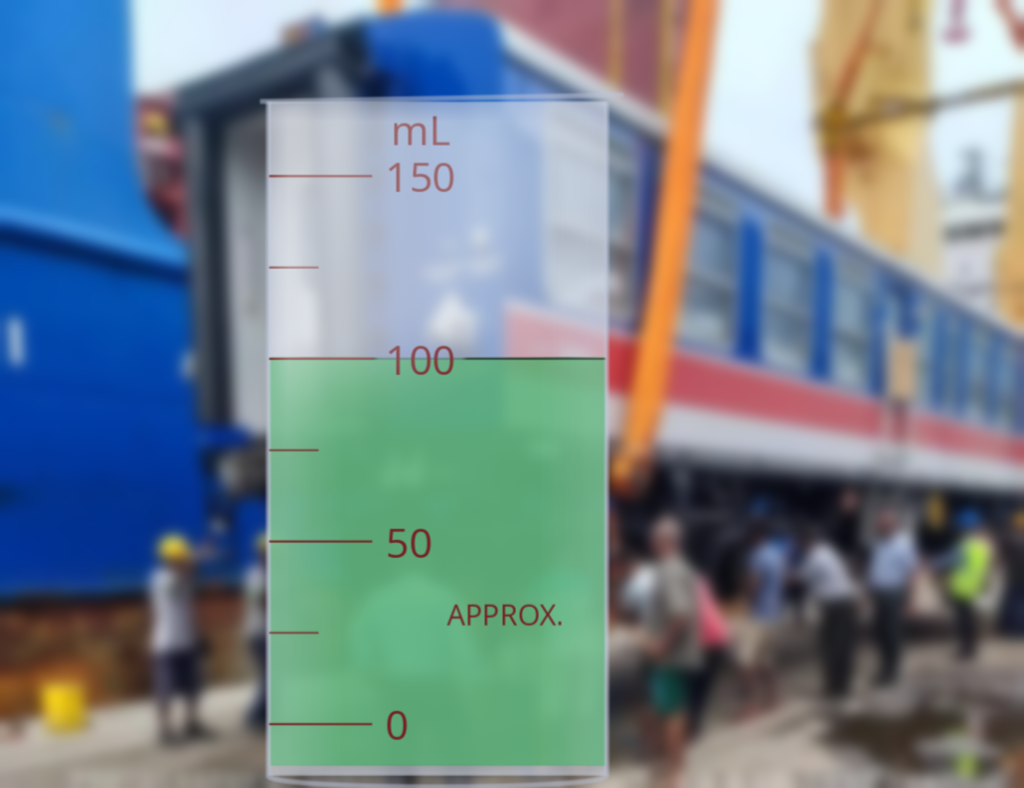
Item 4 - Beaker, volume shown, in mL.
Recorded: 100 mL
